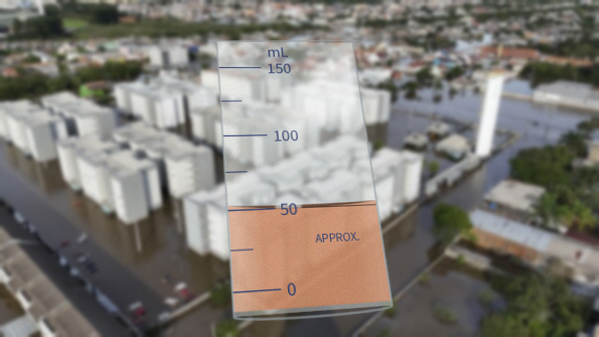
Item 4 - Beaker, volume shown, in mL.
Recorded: 50 mL
